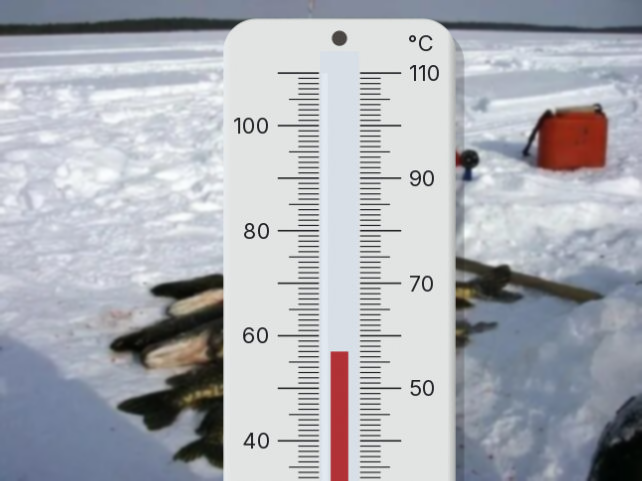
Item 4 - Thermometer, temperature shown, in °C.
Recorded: 57 °C
